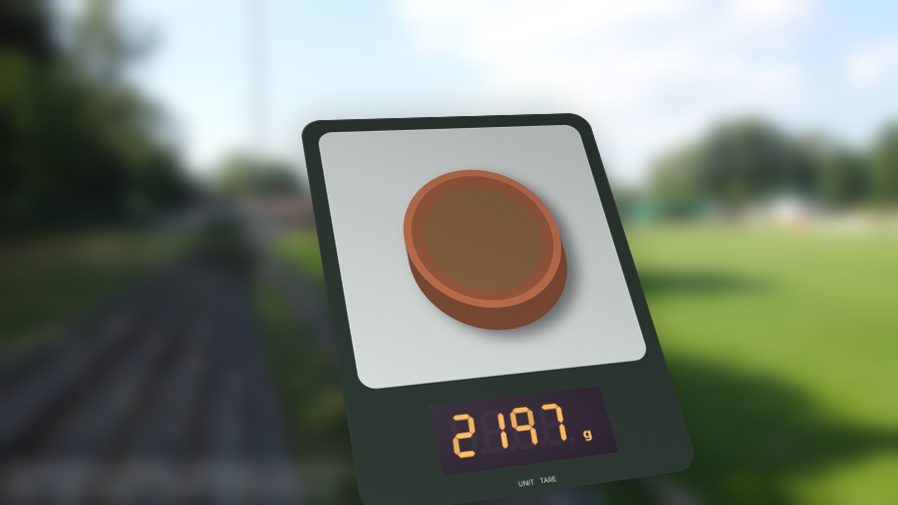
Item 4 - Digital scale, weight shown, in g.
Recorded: 2197 g
